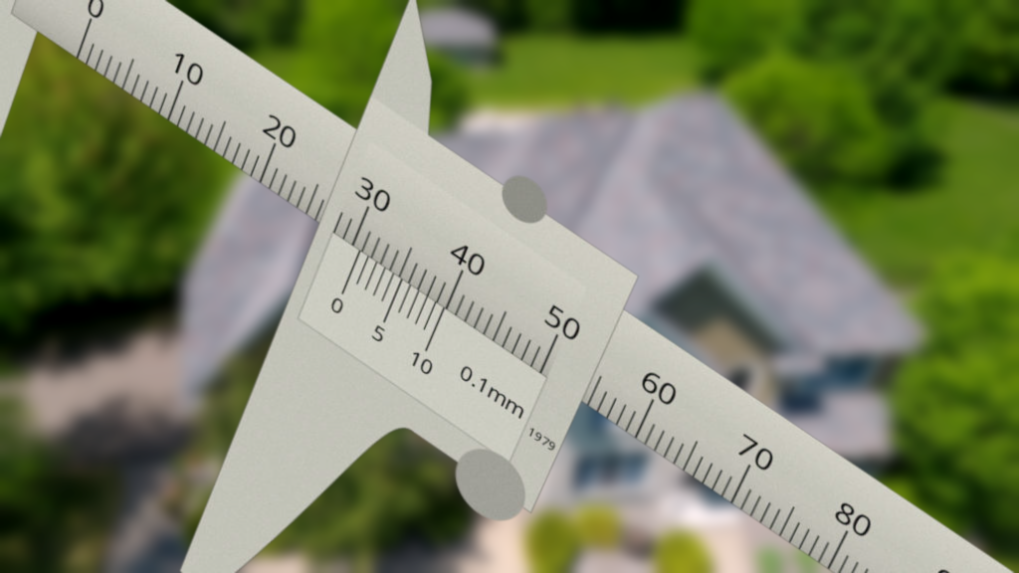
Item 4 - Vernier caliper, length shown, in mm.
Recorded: 30.8 mm
